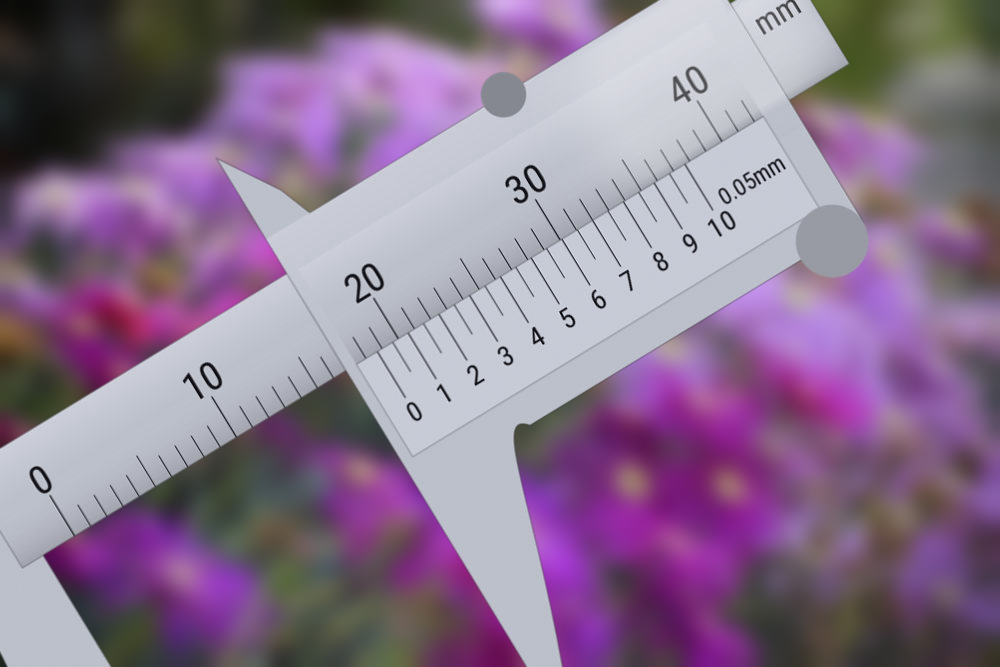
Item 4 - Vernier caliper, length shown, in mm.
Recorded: 18.7 mm
